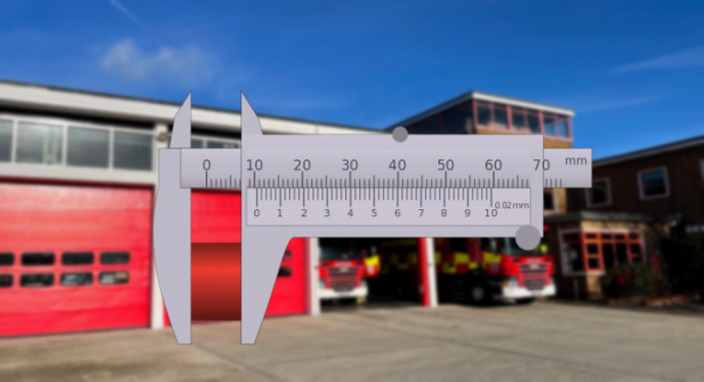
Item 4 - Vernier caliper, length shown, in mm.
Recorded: 10.5 mm
